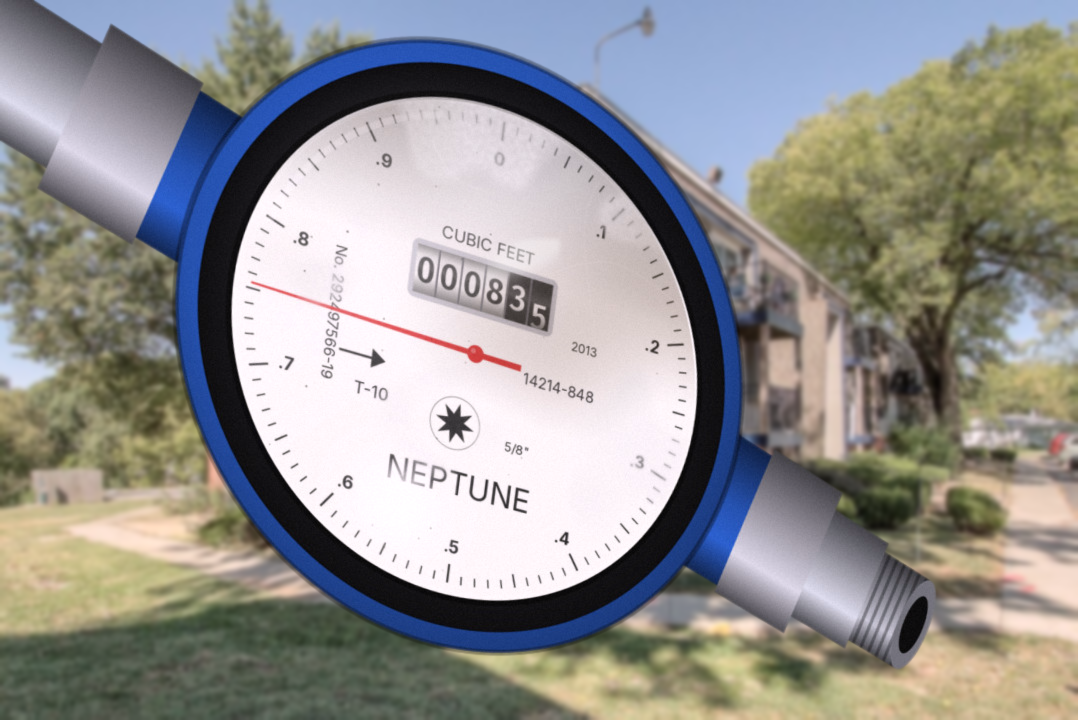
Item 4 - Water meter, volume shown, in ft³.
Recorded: 834.75 ft³
